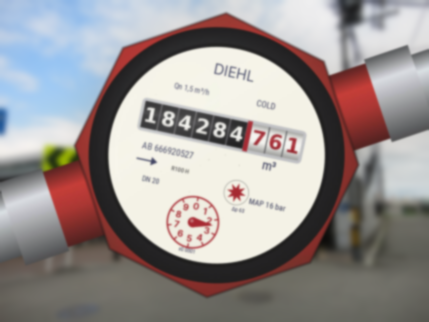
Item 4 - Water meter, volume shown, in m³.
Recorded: 184284.7612 m³
